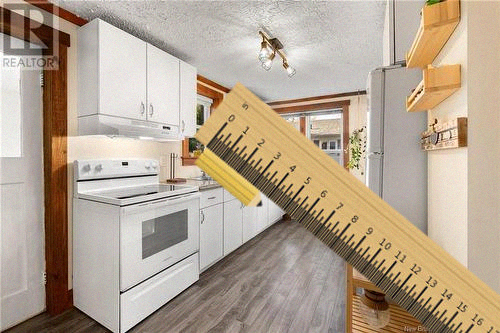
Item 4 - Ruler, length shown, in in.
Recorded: 4 in
